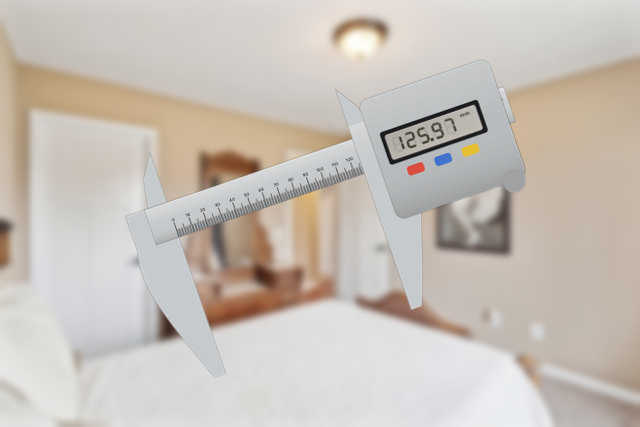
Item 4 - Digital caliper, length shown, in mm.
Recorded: 125.97 mm
